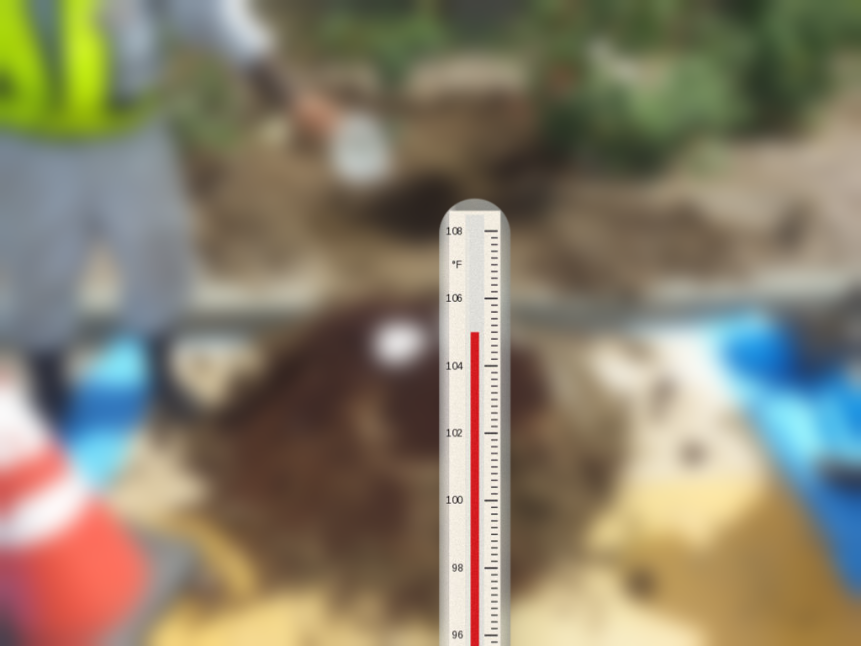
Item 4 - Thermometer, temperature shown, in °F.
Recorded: 105 °F
